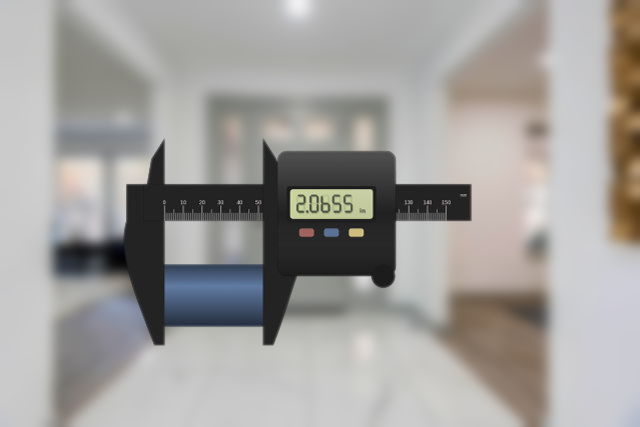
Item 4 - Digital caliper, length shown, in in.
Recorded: 2.0655 in
